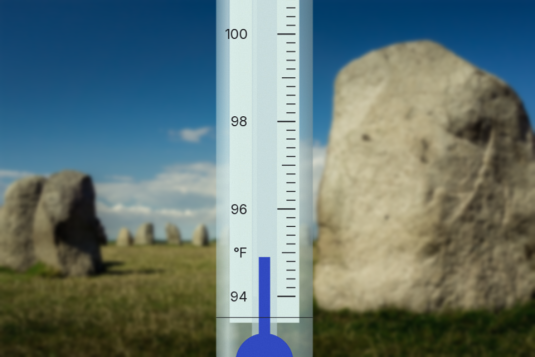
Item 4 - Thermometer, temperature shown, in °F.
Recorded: 94.9 °F
